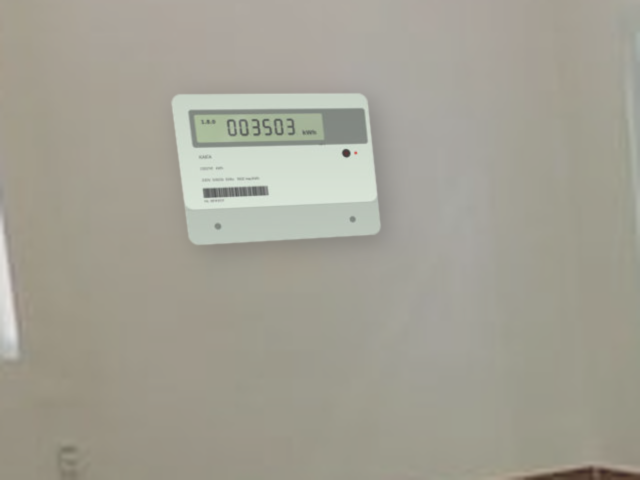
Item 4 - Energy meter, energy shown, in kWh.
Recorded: 3503 kWh
